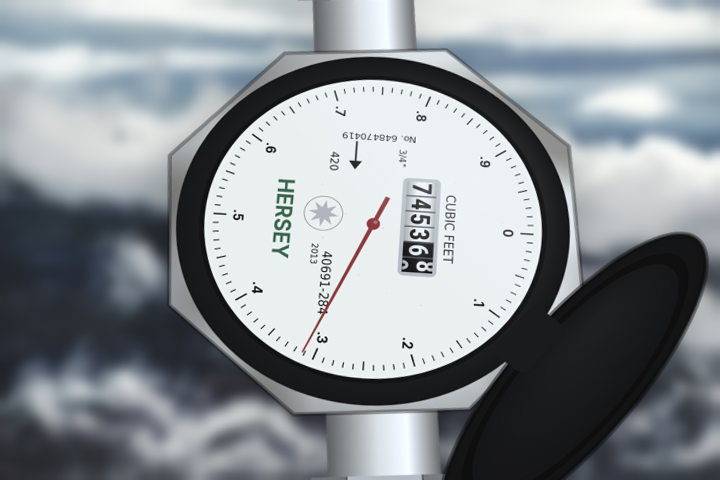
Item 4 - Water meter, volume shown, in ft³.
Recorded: 745368.31 ft³
